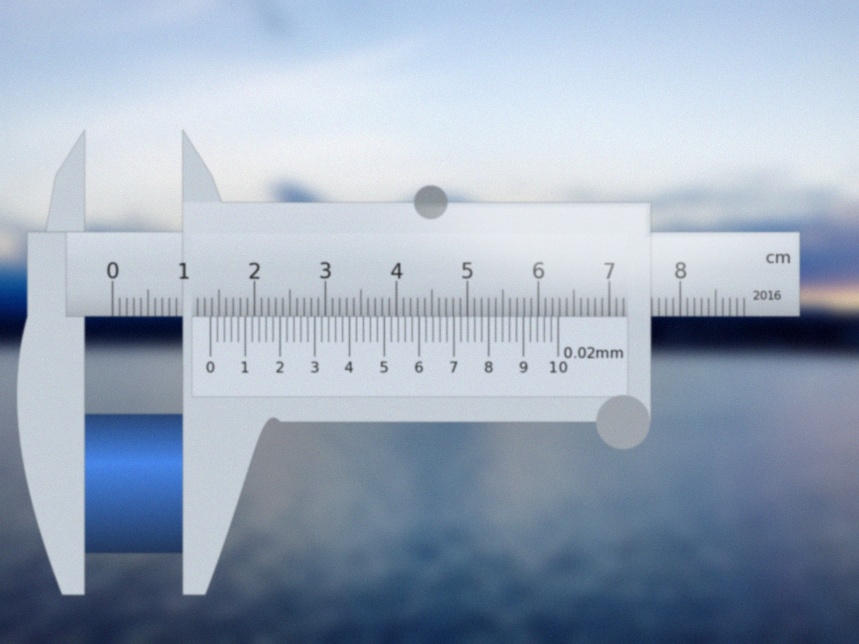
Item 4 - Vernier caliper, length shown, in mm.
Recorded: 13.8 mm
